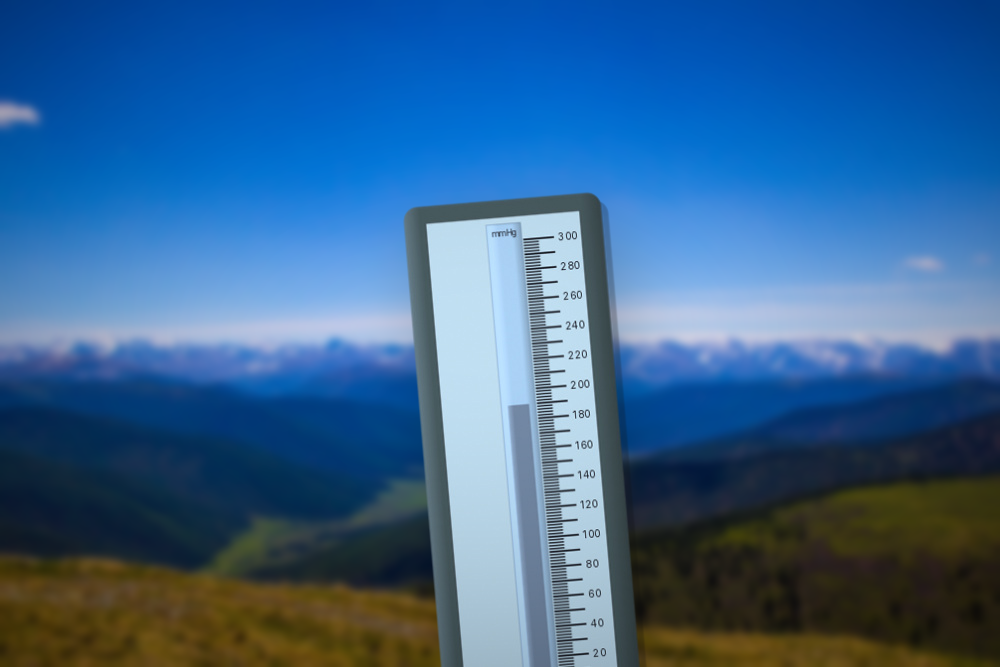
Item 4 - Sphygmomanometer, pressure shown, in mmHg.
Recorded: 190 mmHg
